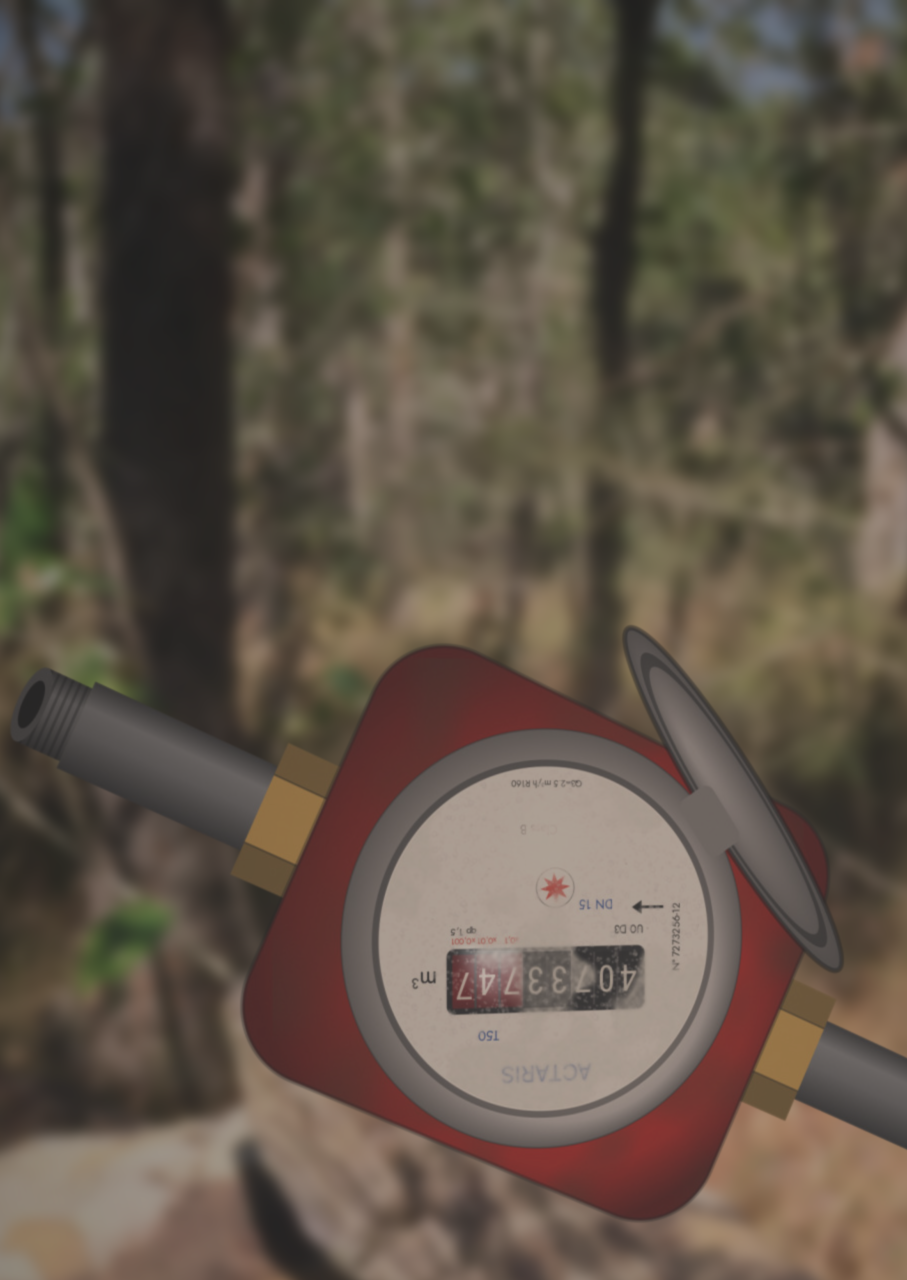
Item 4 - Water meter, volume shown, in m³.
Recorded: 40733.747 m³
